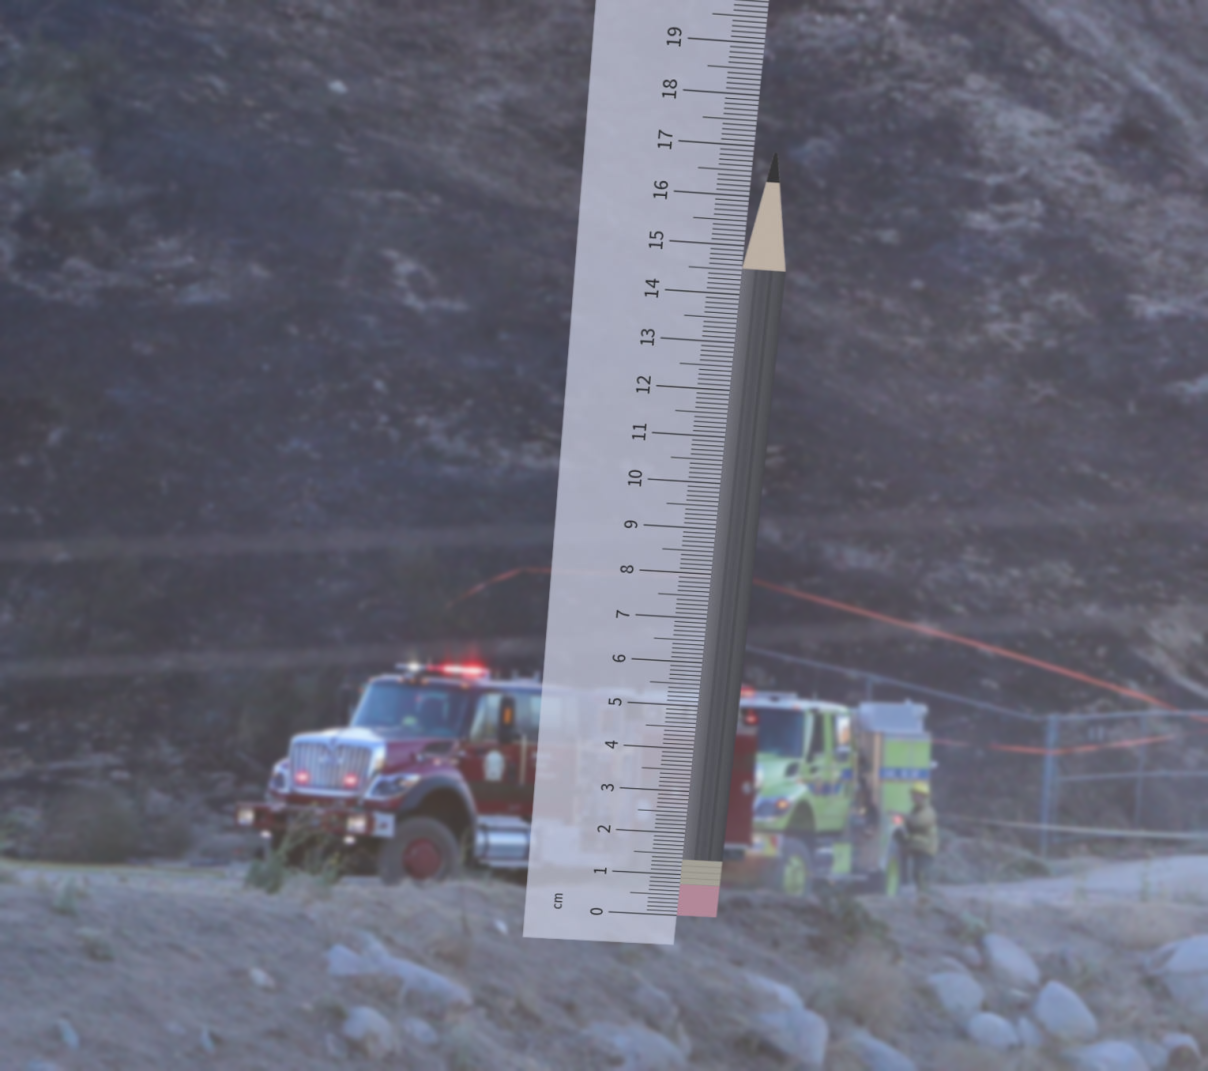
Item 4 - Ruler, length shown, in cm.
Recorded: 16.9 cm
